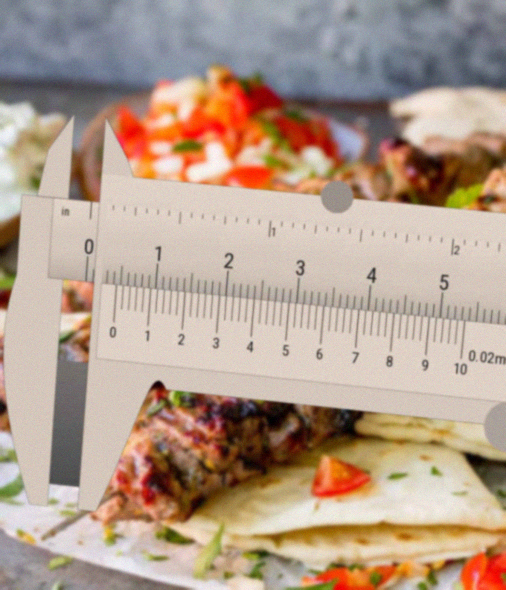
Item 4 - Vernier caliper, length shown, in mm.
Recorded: 4.4 mm
